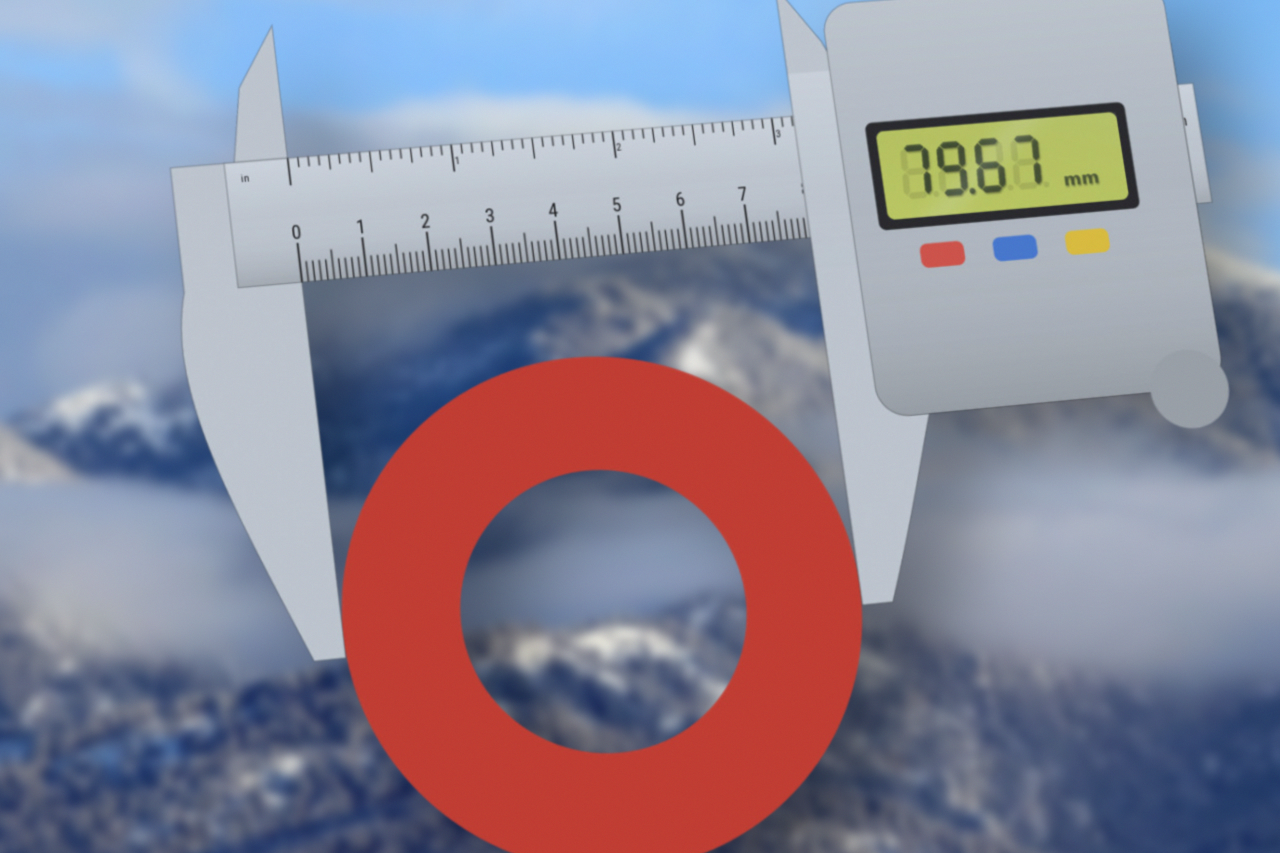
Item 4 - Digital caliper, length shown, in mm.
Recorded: 79.67 mm
